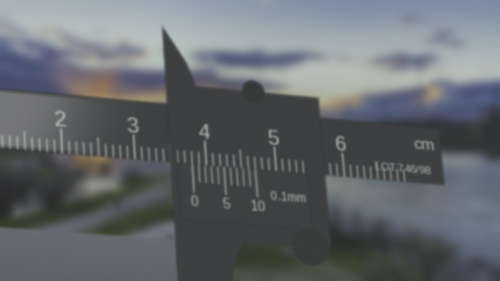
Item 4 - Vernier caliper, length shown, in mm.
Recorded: 38.0 mm
